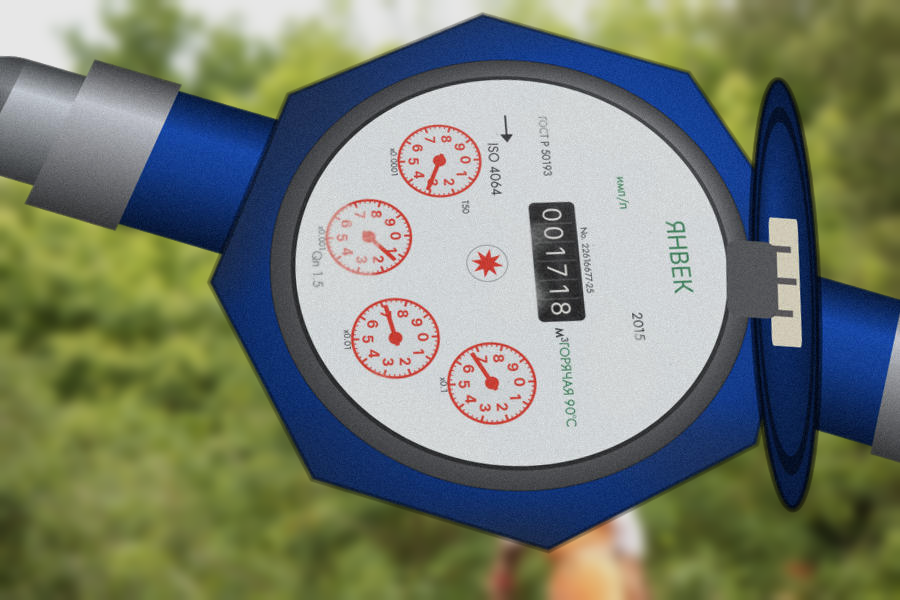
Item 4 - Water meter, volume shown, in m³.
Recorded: 1718.6713 m³
